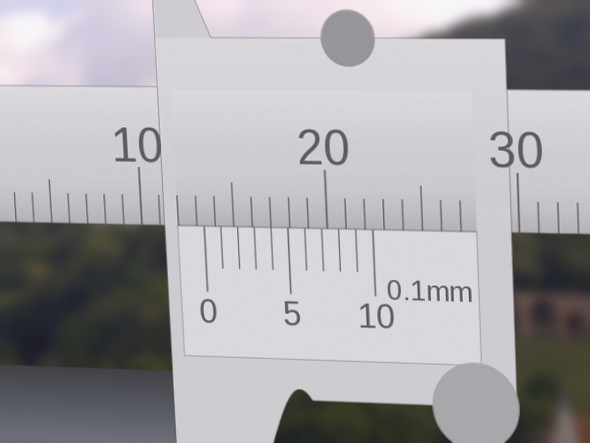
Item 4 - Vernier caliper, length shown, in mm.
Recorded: 13.4 mm
